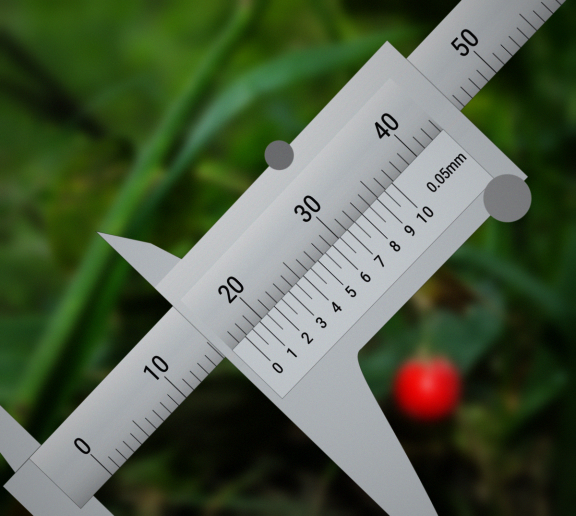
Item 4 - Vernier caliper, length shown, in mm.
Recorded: 17.8 mm
